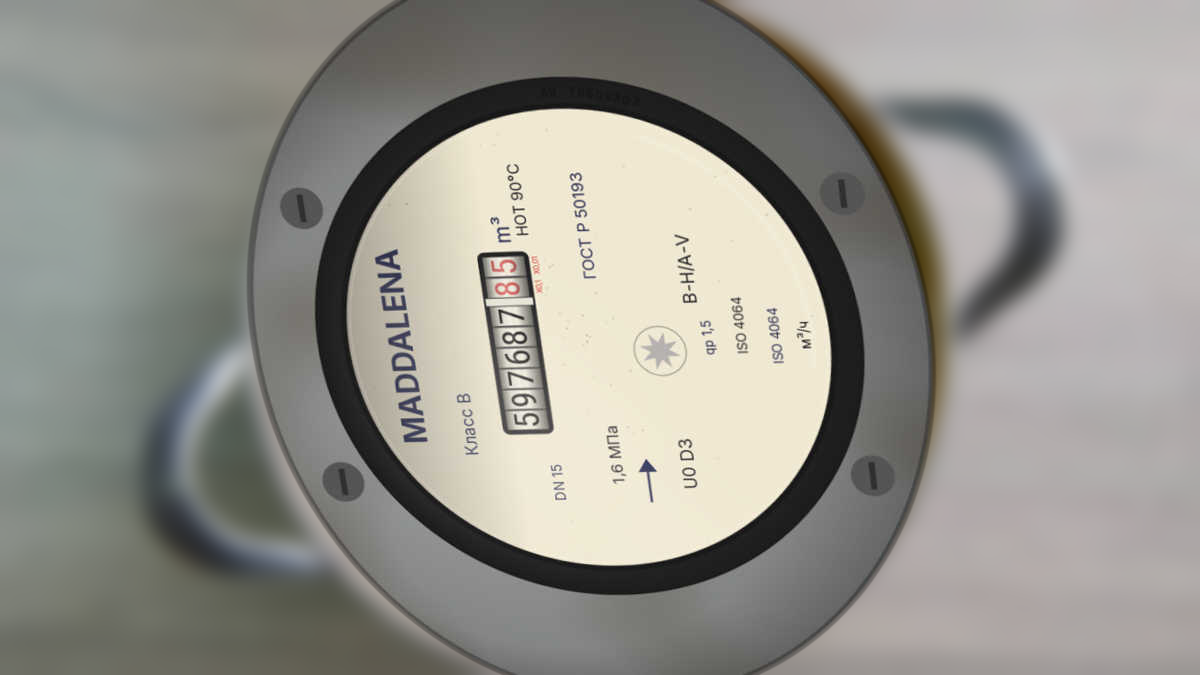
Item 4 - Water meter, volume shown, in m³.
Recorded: 597687.85 m³
